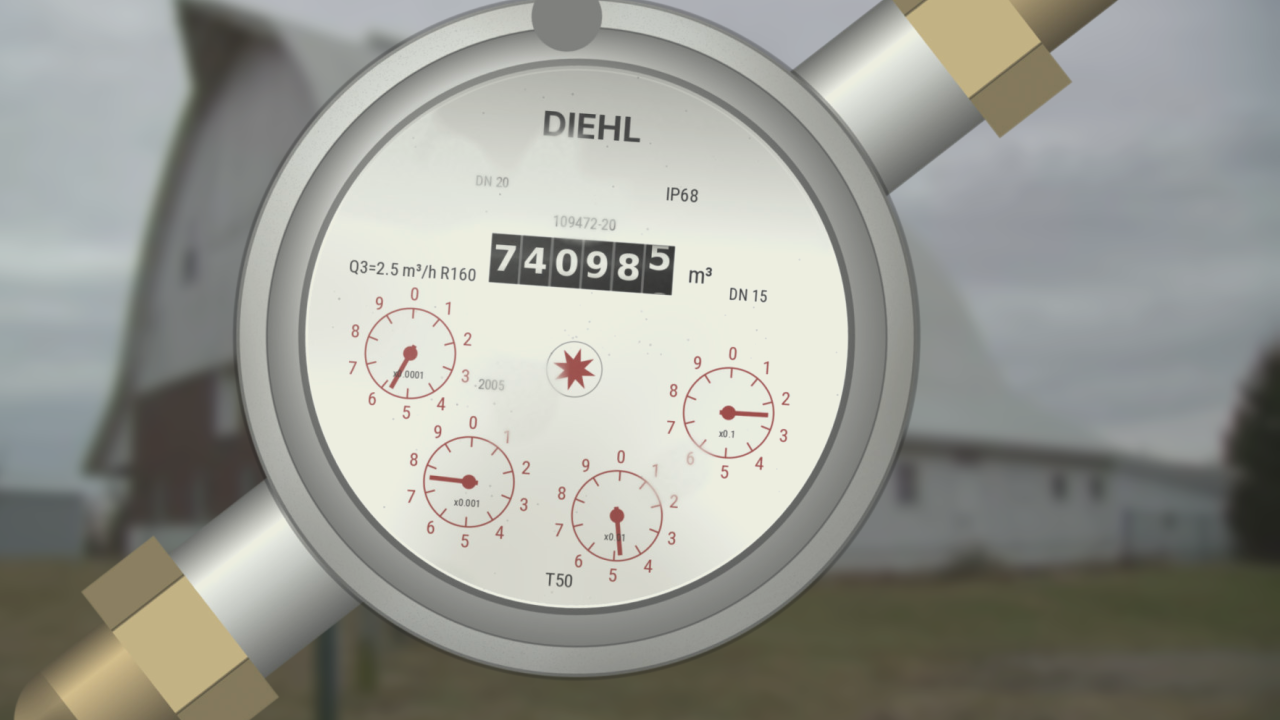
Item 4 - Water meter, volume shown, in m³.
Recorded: 740985.2475 m³
